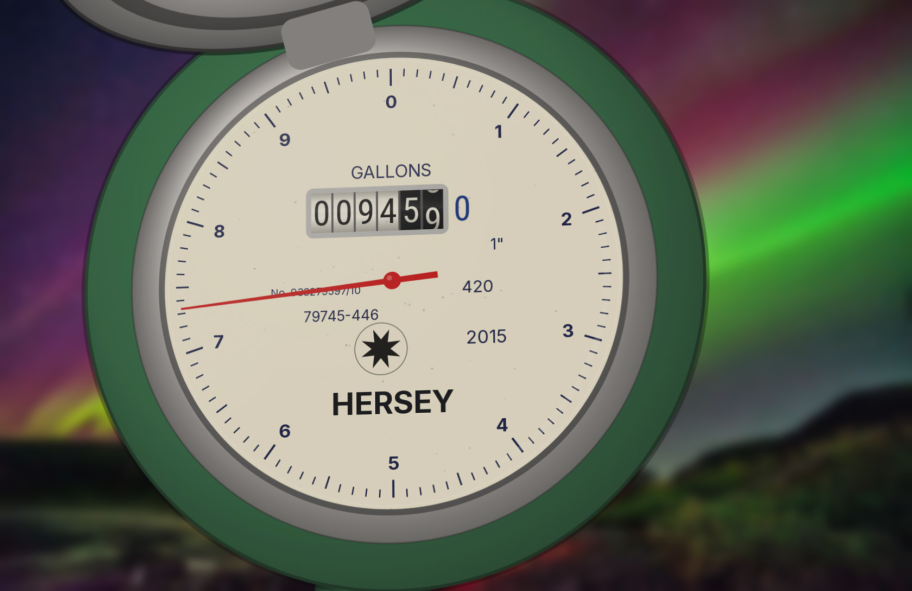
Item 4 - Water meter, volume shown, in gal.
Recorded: 94587.3 gal
